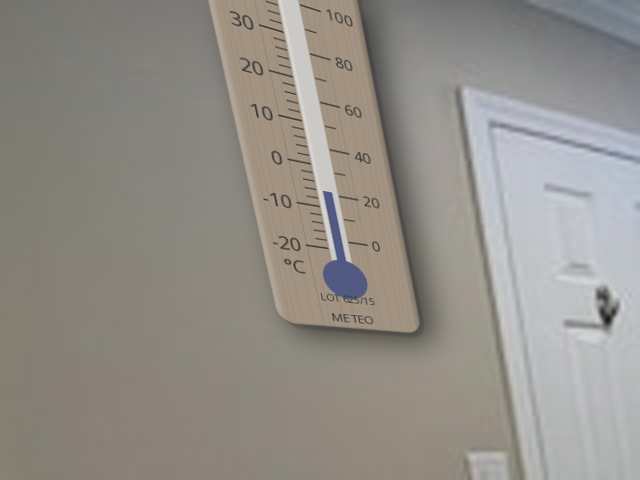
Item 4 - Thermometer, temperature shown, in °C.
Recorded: -6 °C
